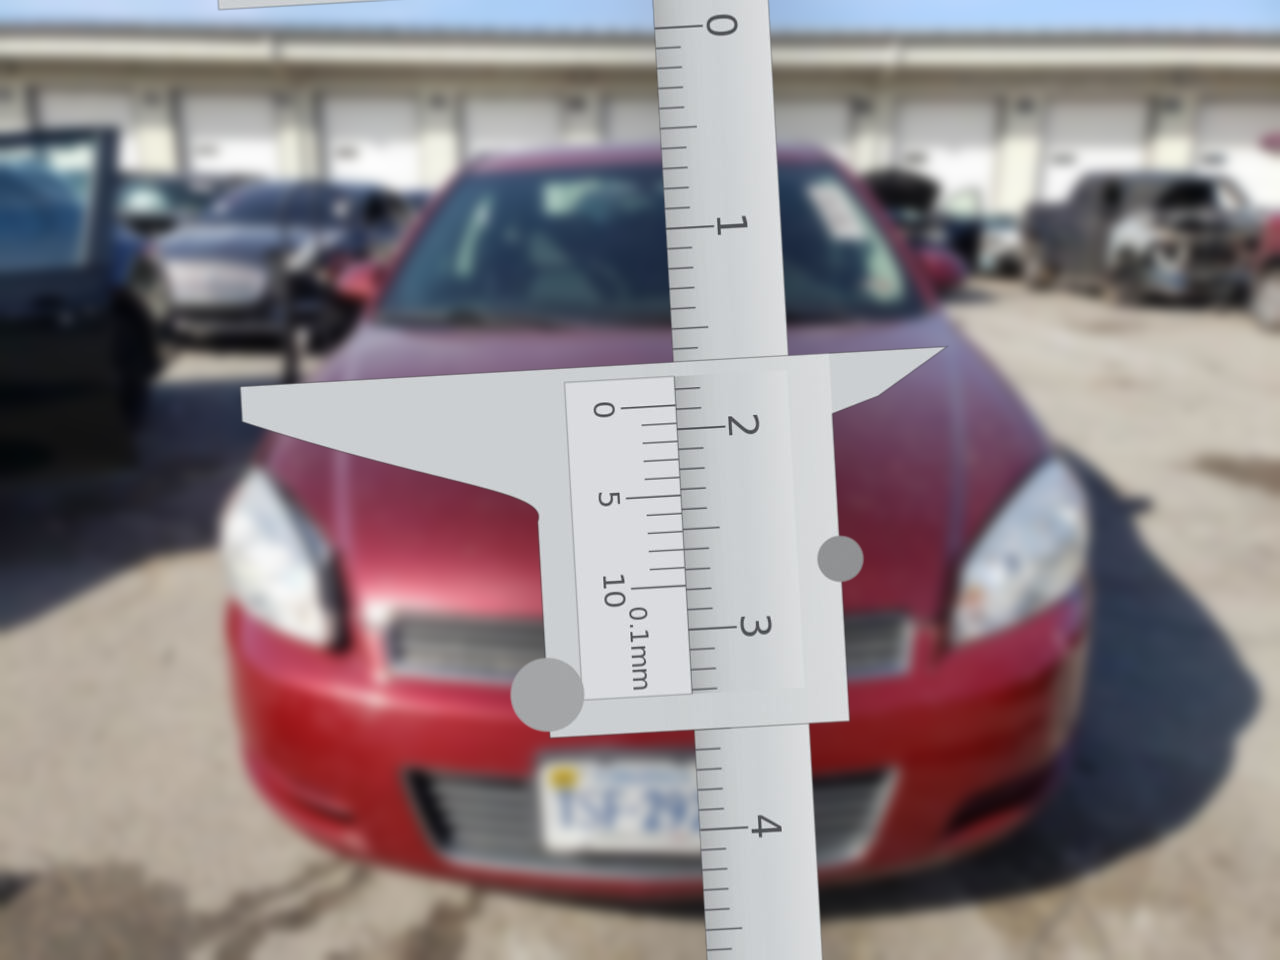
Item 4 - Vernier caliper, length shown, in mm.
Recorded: 18.8 mm
